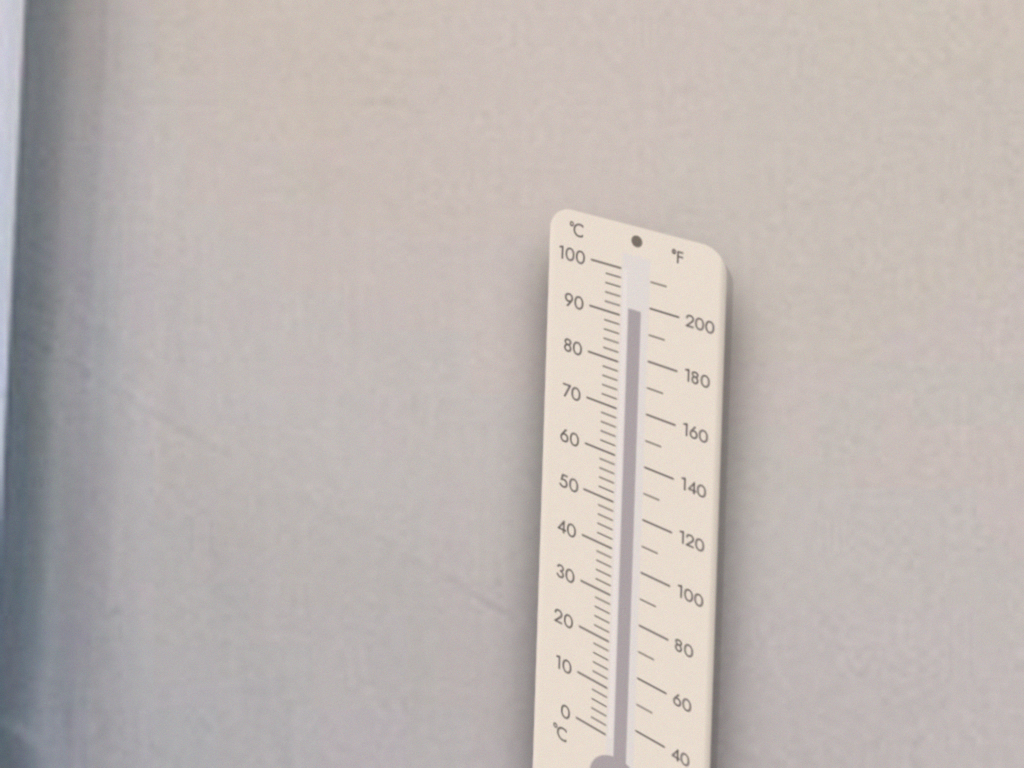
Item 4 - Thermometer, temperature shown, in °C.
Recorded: 92 °C
